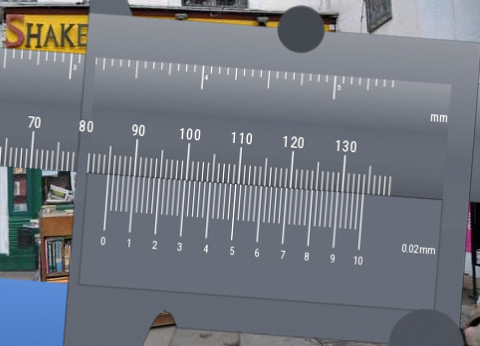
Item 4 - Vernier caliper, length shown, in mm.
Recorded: 85.0 mm
